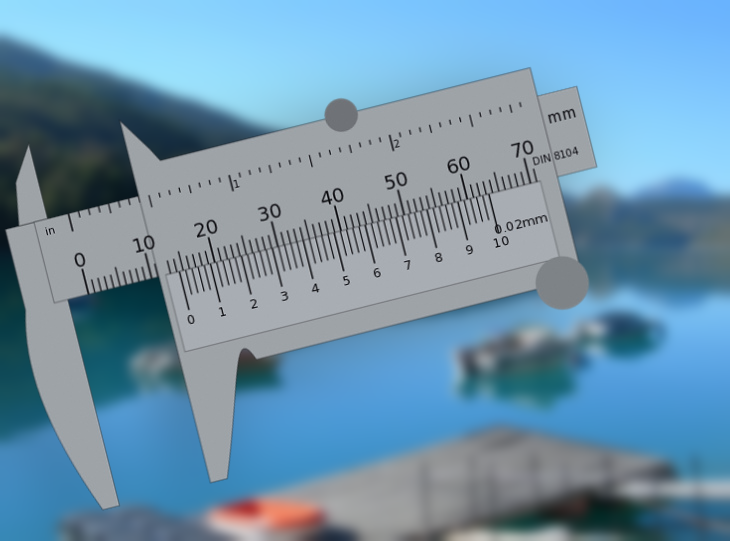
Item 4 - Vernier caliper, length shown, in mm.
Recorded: 14.4 mm
